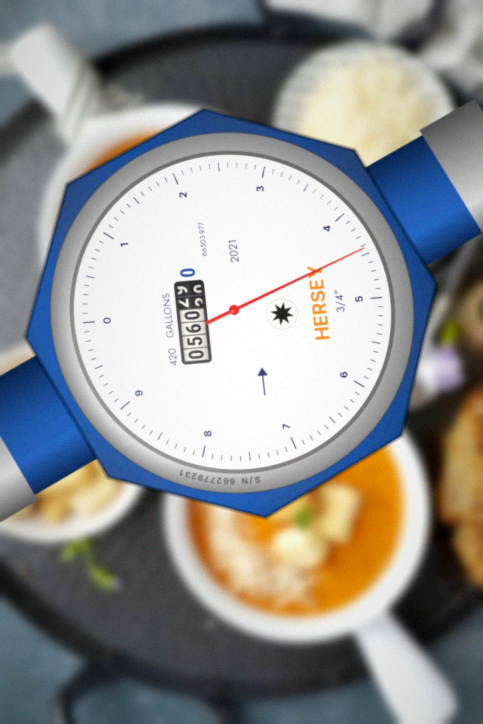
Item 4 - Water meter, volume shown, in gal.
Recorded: 560294.4 gal
